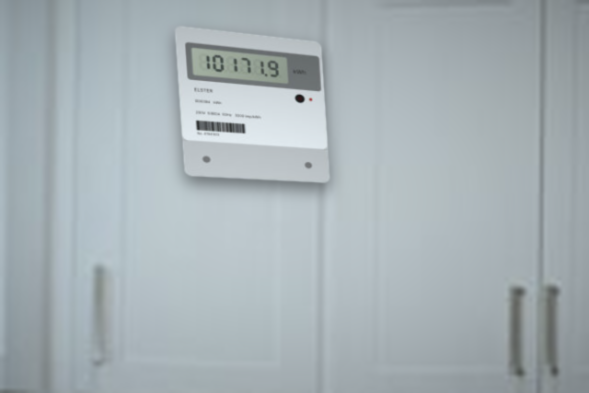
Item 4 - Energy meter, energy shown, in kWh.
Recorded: 10171.9 kWh
